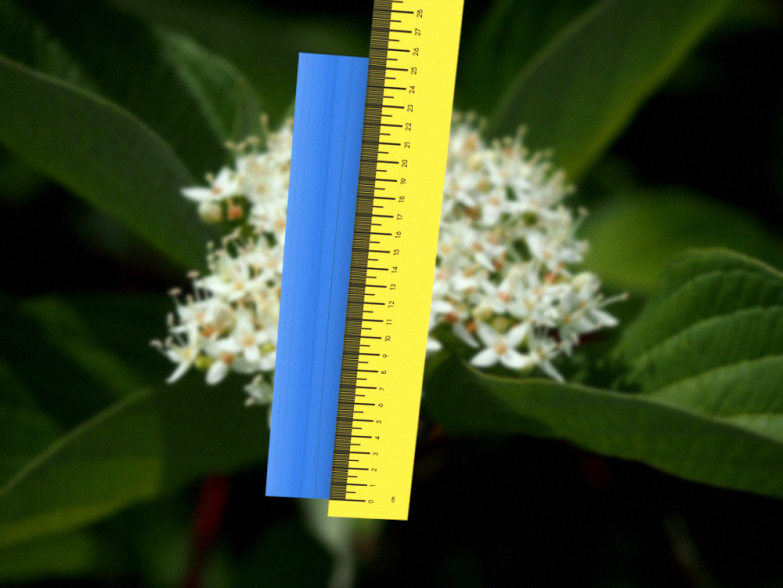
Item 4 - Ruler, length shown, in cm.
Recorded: 25.5 cm
